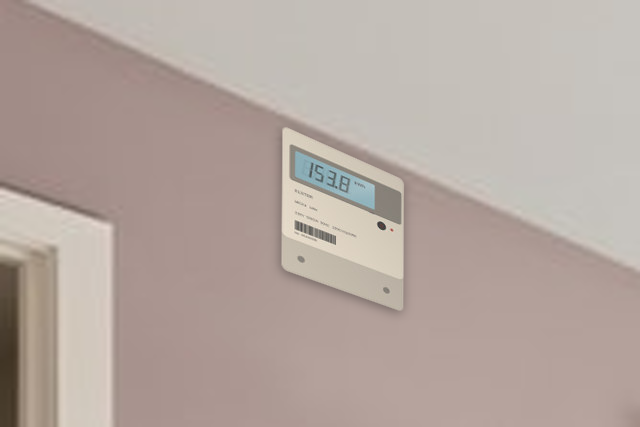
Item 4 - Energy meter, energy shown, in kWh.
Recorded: 153.8 kWh
